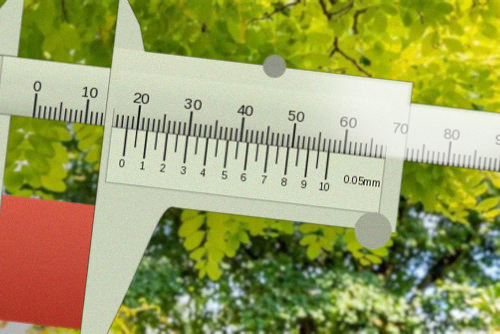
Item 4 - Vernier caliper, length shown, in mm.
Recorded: 18.0 mm
